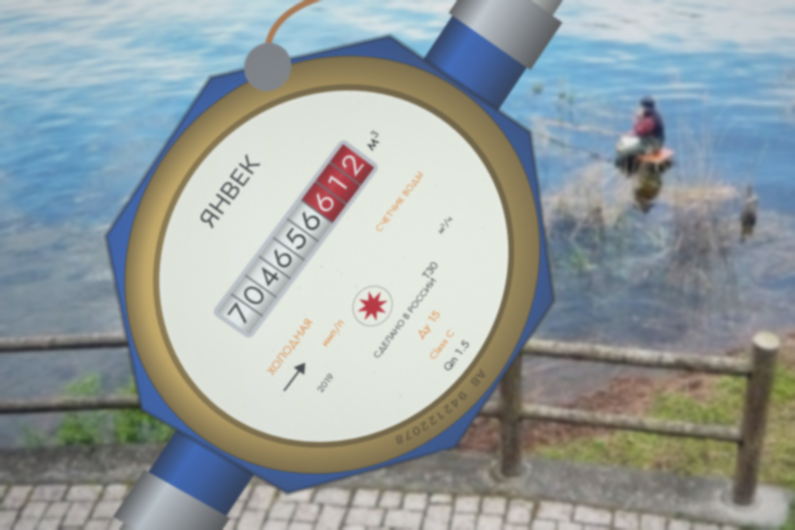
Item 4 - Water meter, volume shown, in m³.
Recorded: 704656.612 m³
